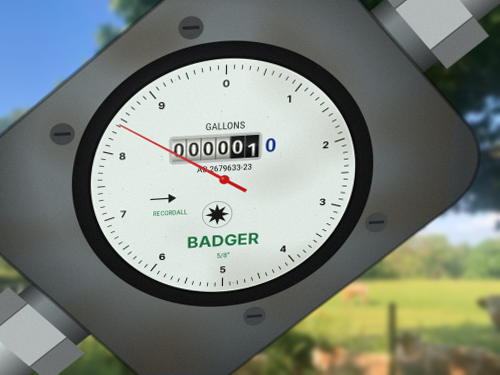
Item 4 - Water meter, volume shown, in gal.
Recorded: 8.4 gal
